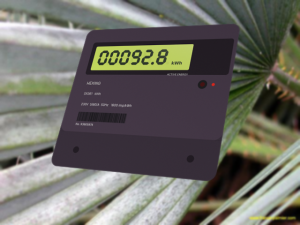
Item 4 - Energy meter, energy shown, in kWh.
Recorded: 92.8 kWh
